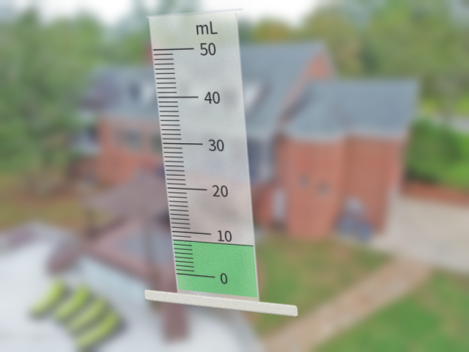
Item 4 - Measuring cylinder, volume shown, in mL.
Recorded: 8 mL
